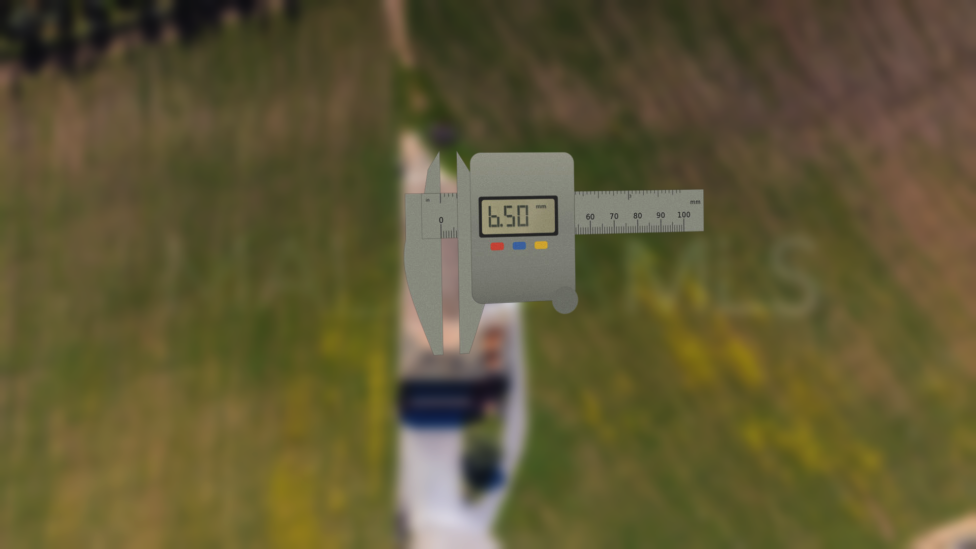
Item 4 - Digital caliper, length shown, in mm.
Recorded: 6.50 mm
